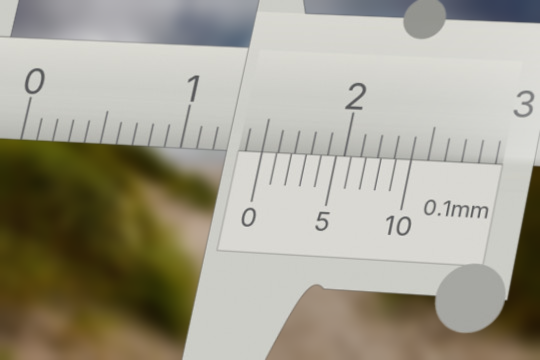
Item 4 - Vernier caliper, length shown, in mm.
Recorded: 15.0 mm
